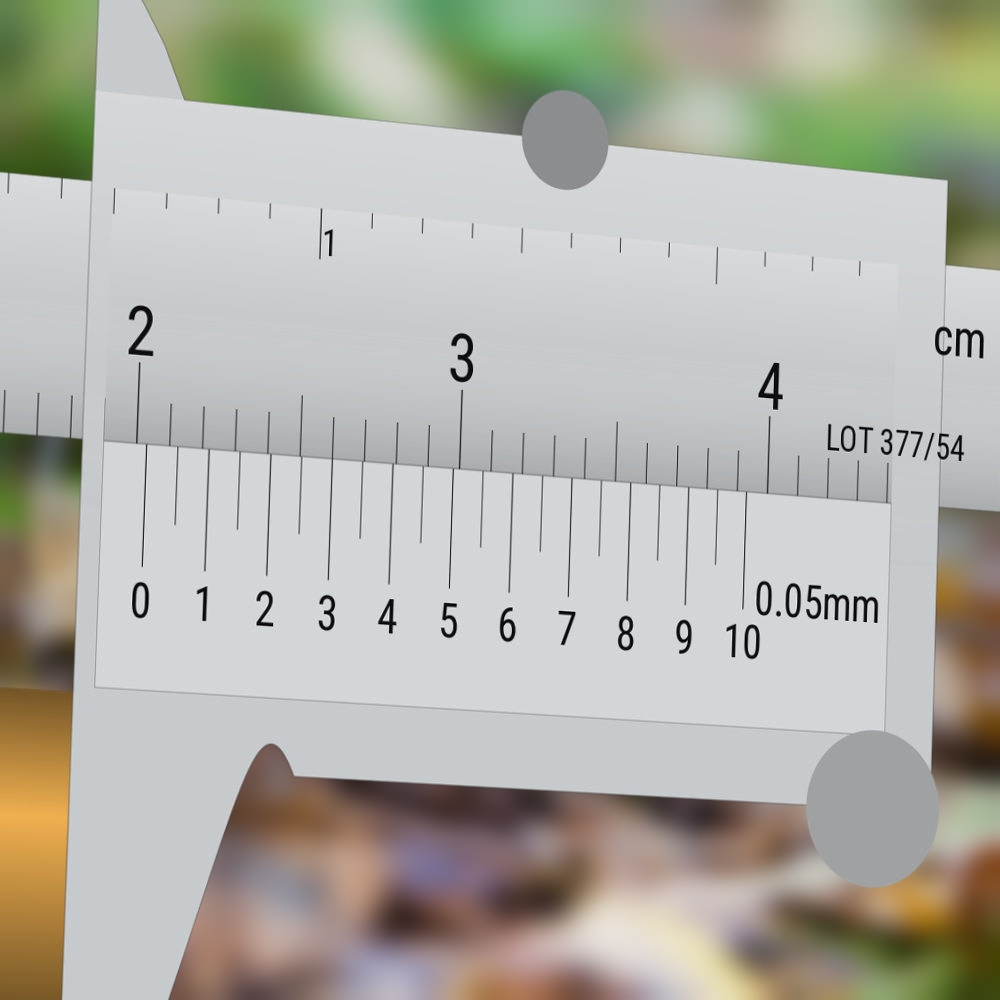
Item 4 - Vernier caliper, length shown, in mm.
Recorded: 20.30 mm
